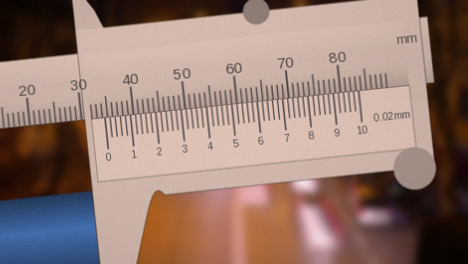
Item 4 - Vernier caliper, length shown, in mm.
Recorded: 34.5 mm
